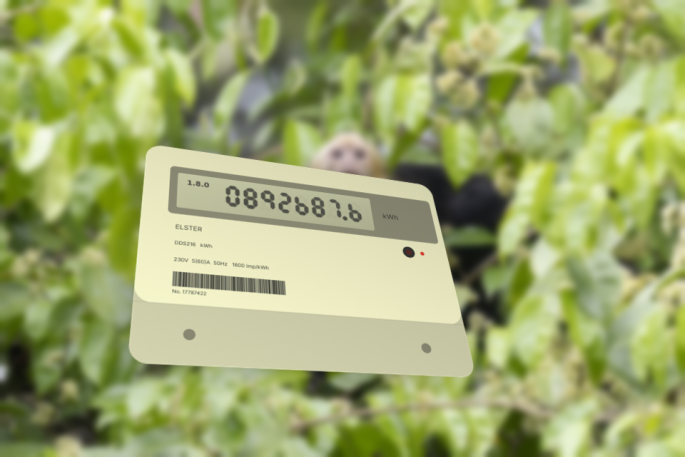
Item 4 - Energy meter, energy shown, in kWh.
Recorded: 892687.6 kWh
